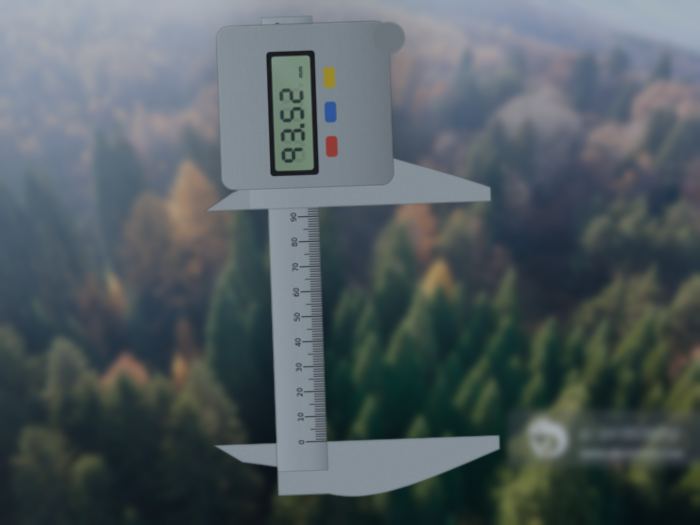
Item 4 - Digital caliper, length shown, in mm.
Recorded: 93.52 mm
